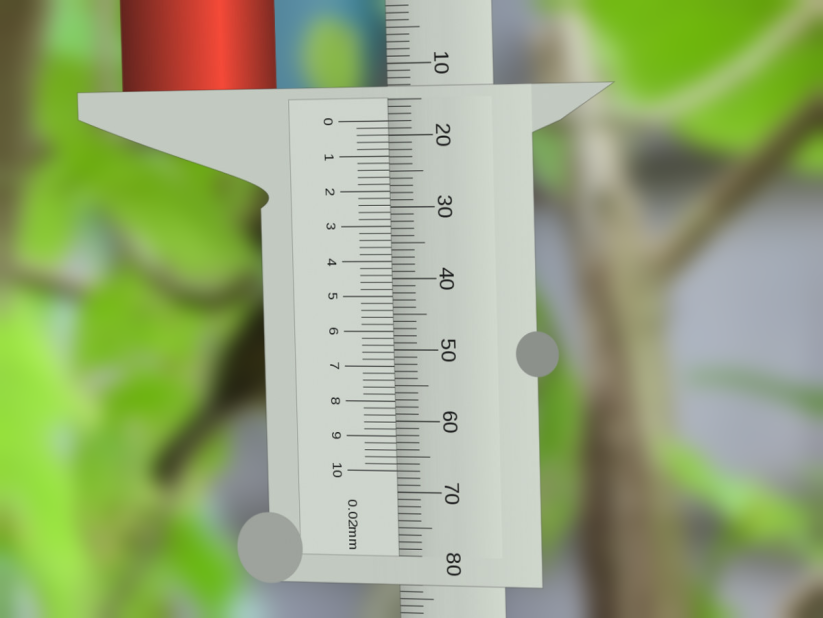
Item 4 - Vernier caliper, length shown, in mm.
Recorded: 18.0 mm
